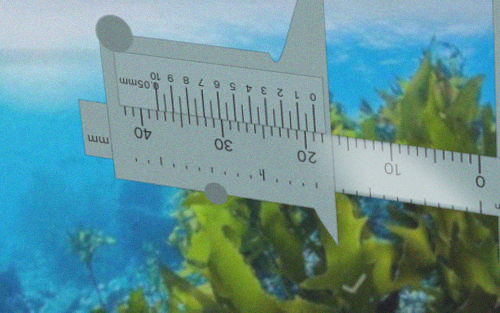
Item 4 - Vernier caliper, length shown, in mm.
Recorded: 18.8 mm
